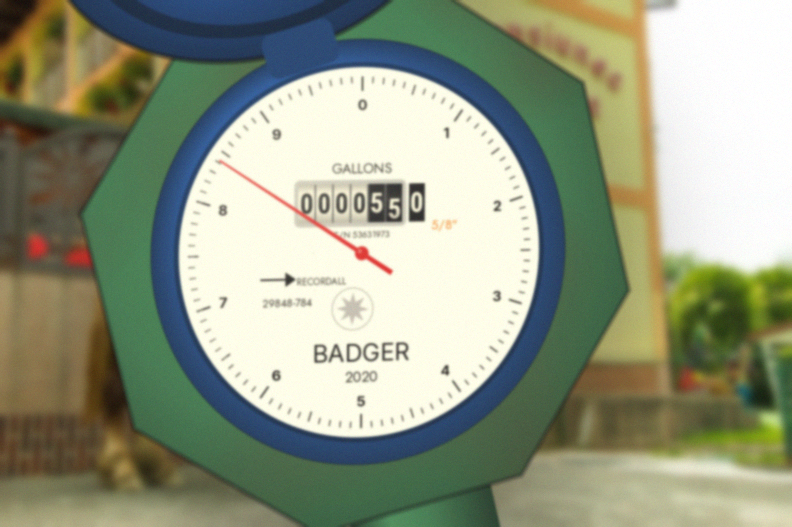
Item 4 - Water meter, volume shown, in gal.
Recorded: 548.4 gal
